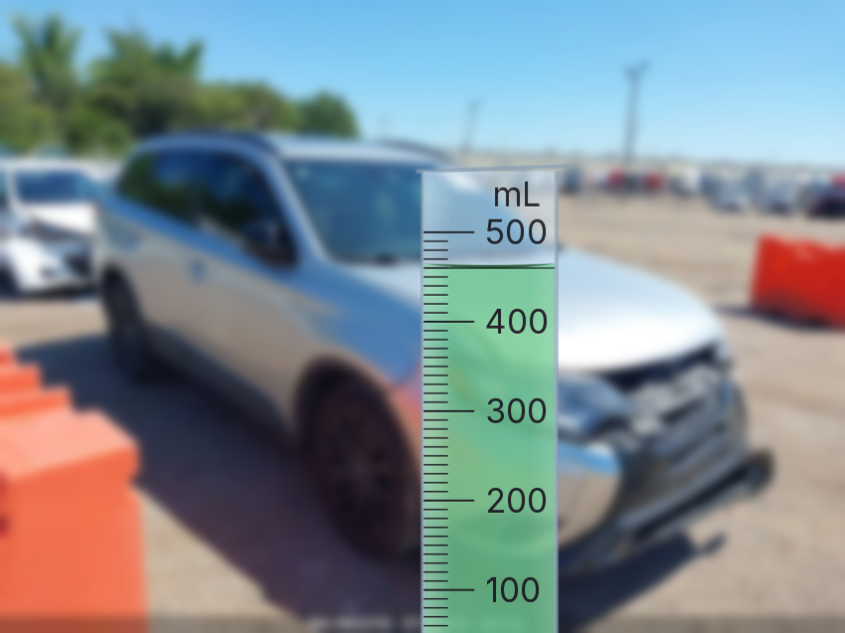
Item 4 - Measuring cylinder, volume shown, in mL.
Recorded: 460 mL
